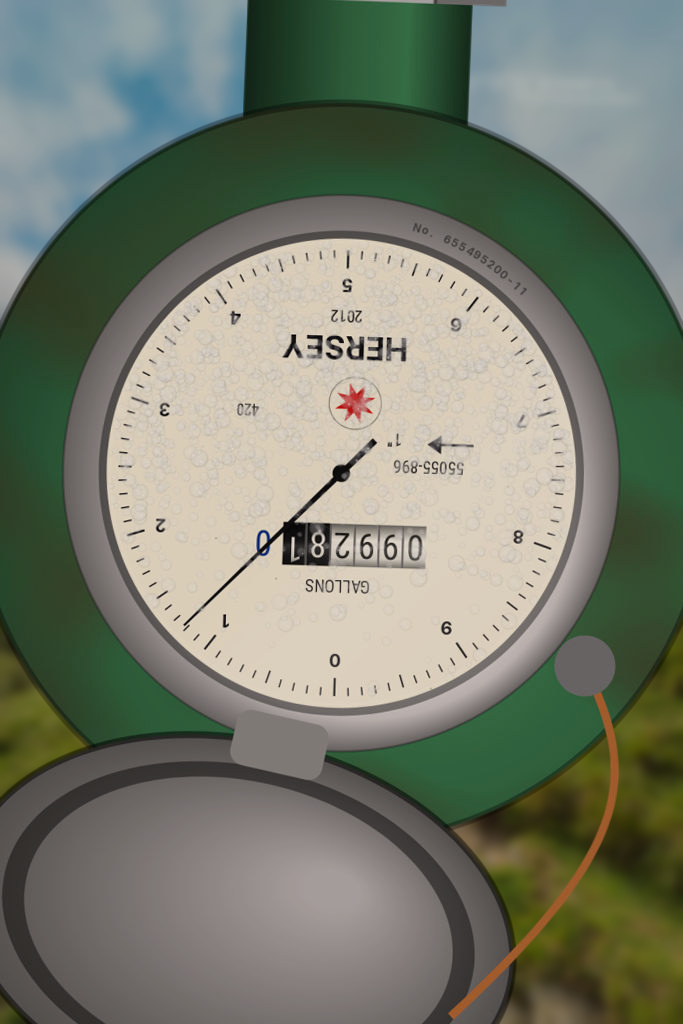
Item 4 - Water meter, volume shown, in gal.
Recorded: 992811.2 gal
